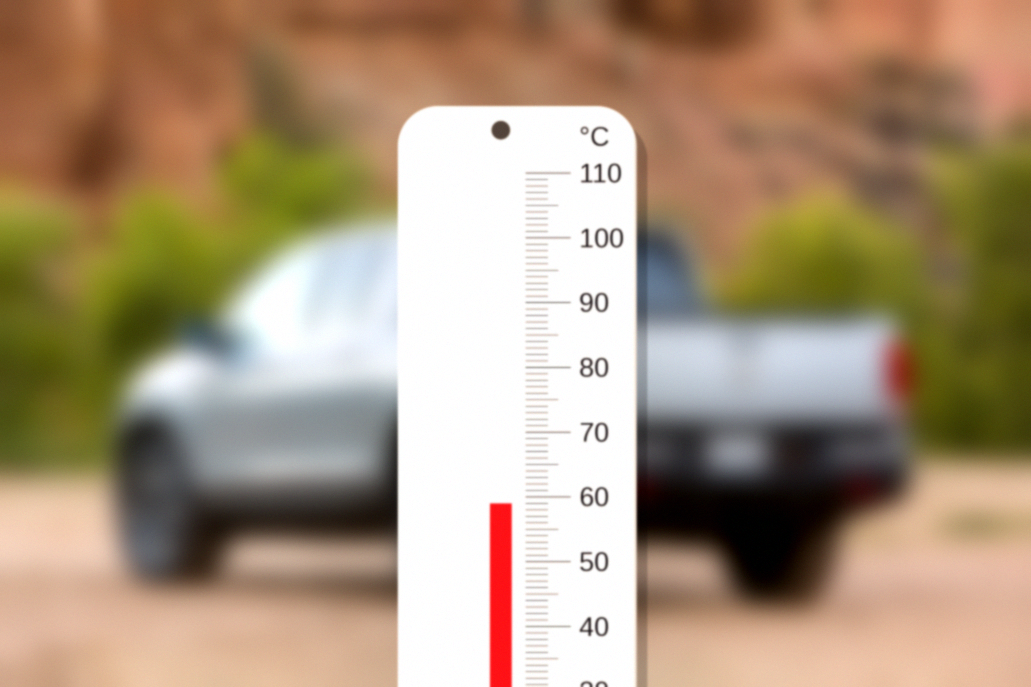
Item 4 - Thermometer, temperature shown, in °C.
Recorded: 59 °C
